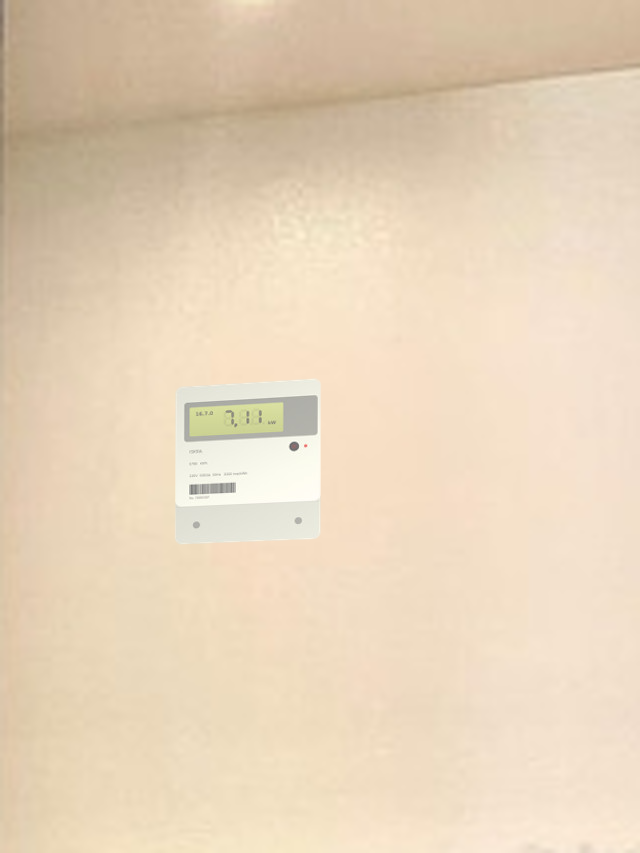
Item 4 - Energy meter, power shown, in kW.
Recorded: 7.11 kW
